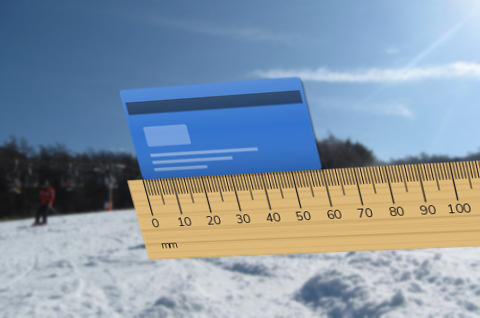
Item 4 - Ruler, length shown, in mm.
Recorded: 60 mm
